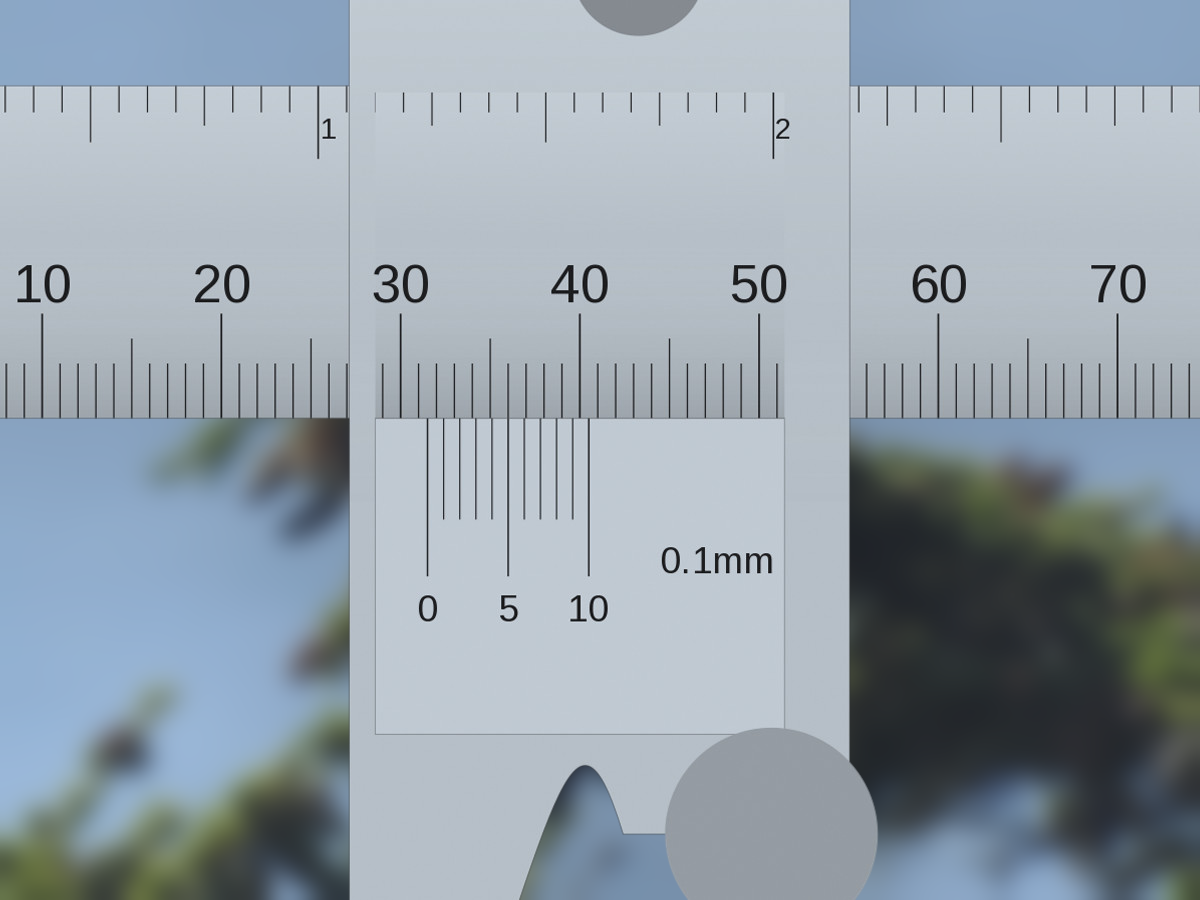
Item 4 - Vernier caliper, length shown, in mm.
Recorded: 31.5 mm
